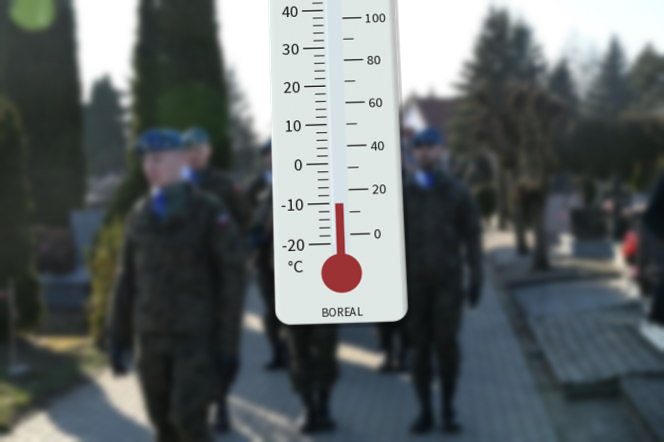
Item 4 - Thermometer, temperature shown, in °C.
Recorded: -10 °C
